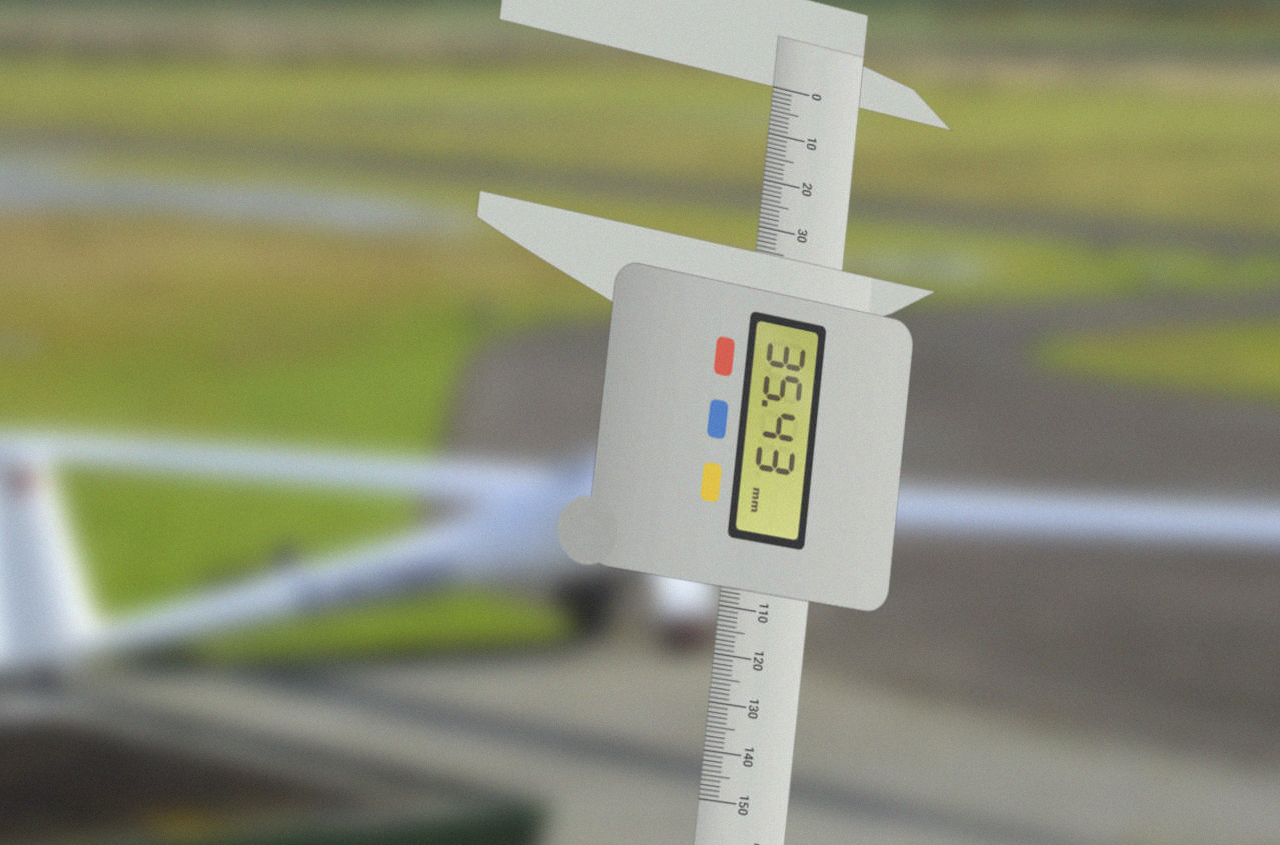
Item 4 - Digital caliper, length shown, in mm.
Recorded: 35.43 mm
